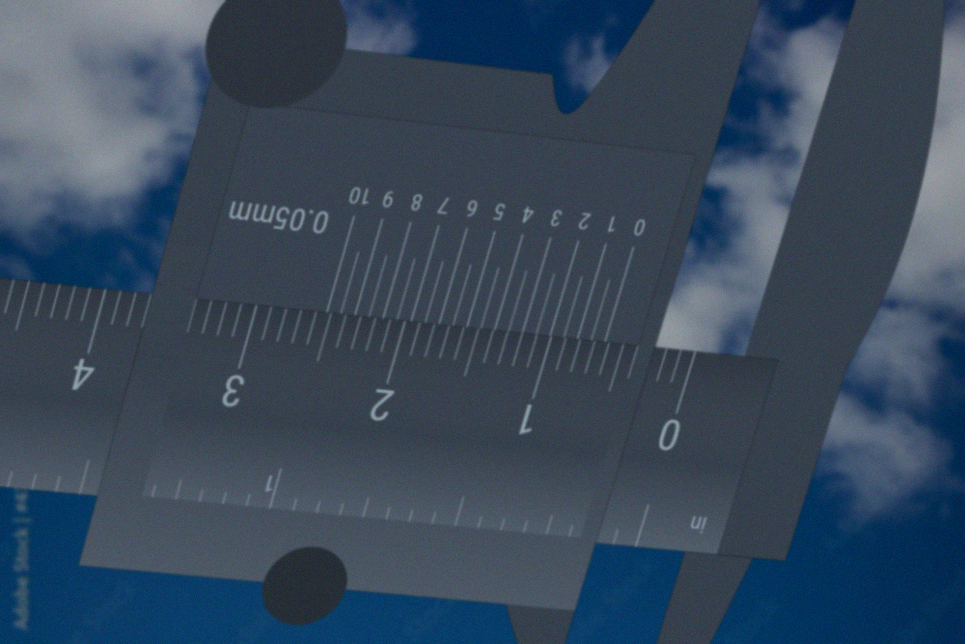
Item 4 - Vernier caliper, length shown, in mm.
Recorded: 6.3 mm
